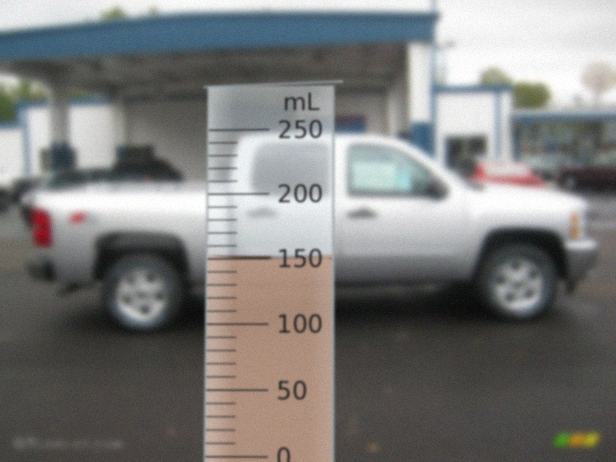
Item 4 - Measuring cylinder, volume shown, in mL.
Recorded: 150 mL
